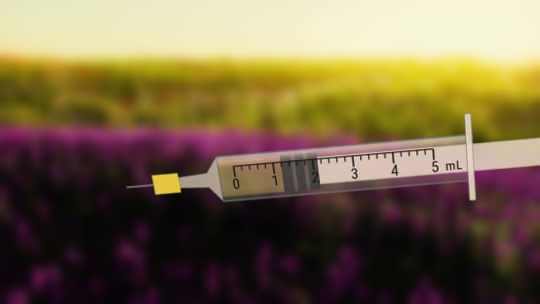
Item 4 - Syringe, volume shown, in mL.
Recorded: 1.2 mL
